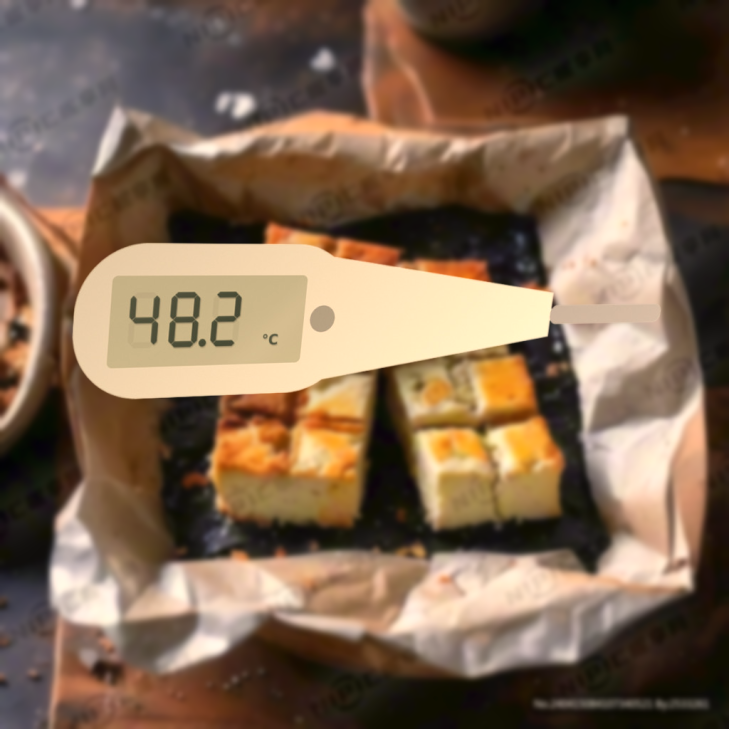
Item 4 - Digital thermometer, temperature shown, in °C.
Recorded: 48.2 °C
